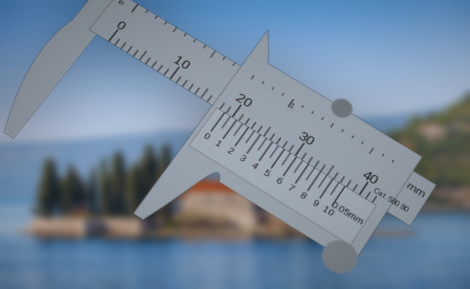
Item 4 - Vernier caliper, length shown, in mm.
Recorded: 18.8 mm
